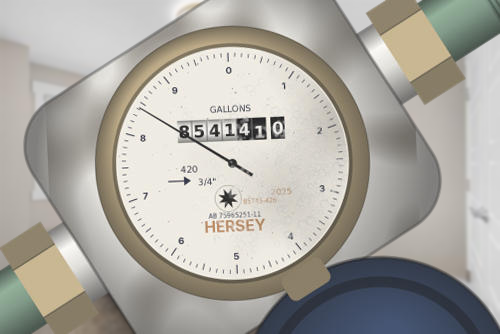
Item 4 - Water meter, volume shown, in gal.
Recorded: 8541408.4 gal
